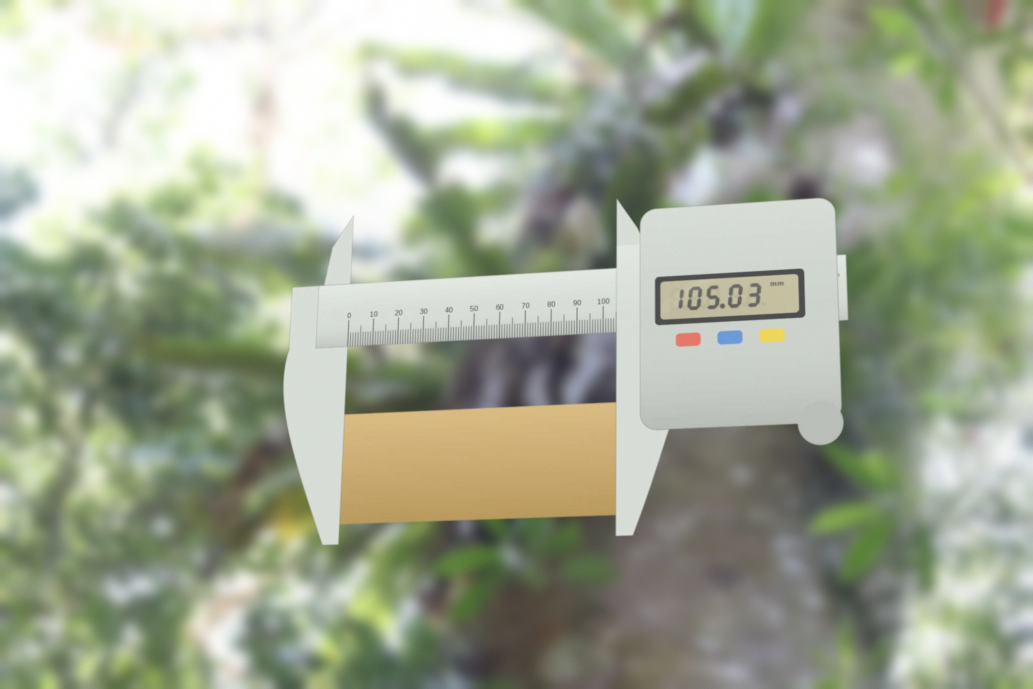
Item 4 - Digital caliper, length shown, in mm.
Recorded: 105.03 mm
